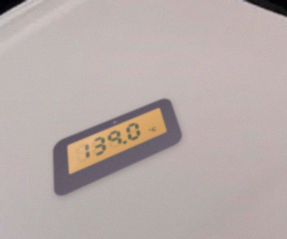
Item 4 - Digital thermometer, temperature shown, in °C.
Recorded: 139.0 °C
